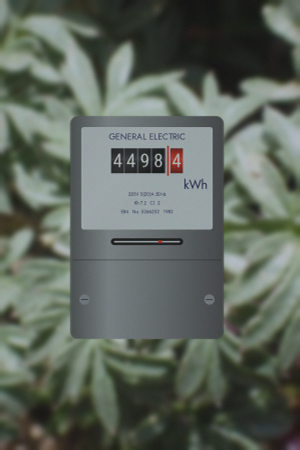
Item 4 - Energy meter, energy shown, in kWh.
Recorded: 4498.4 kWh
